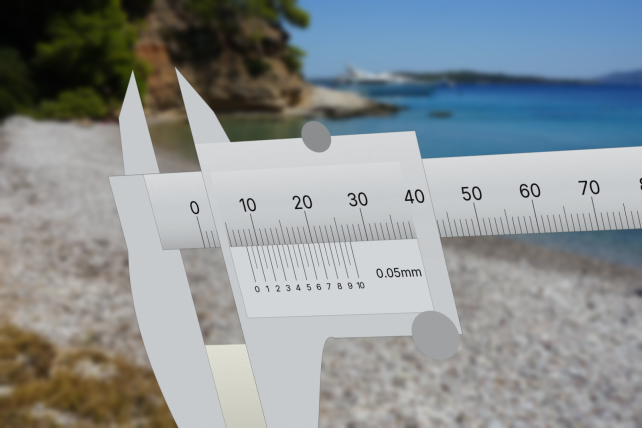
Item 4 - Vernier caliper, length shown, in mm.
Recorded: 7.8 mm
